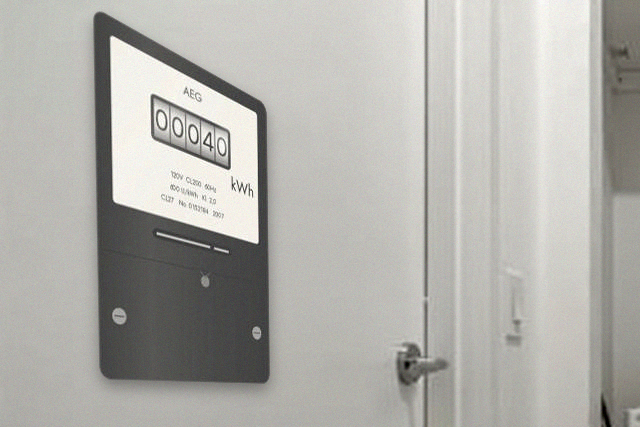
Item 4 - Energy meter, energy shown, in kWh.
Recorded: 40 kWh
